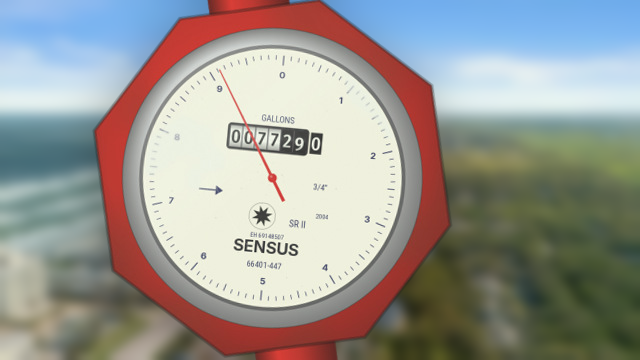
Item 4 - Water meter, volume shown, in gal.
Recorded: 77289.1 gal
